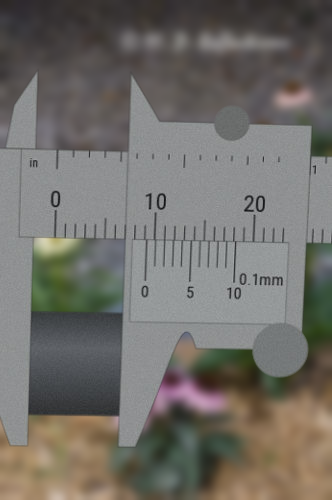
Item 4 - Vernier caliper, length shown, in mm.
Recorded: 9.2 mm
